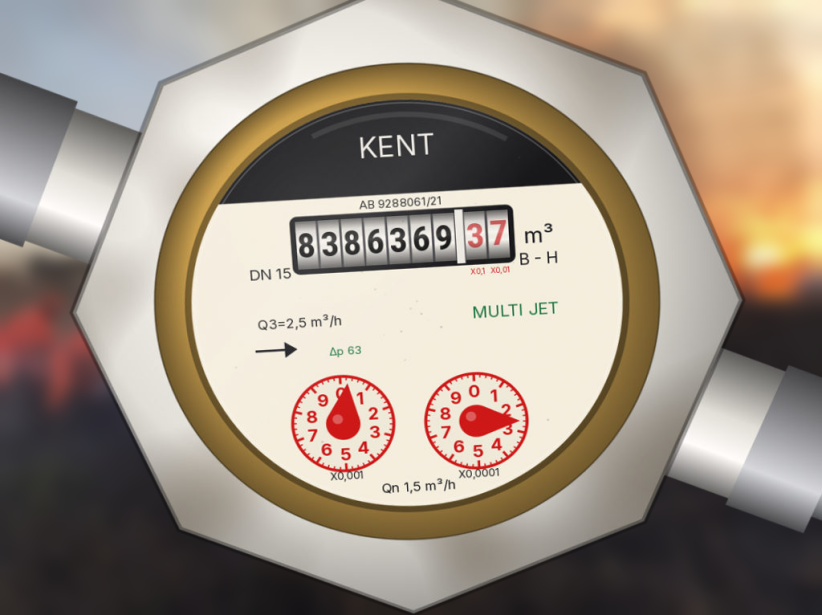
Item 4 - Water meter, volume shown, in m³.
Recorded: 8386369.3702 m³
